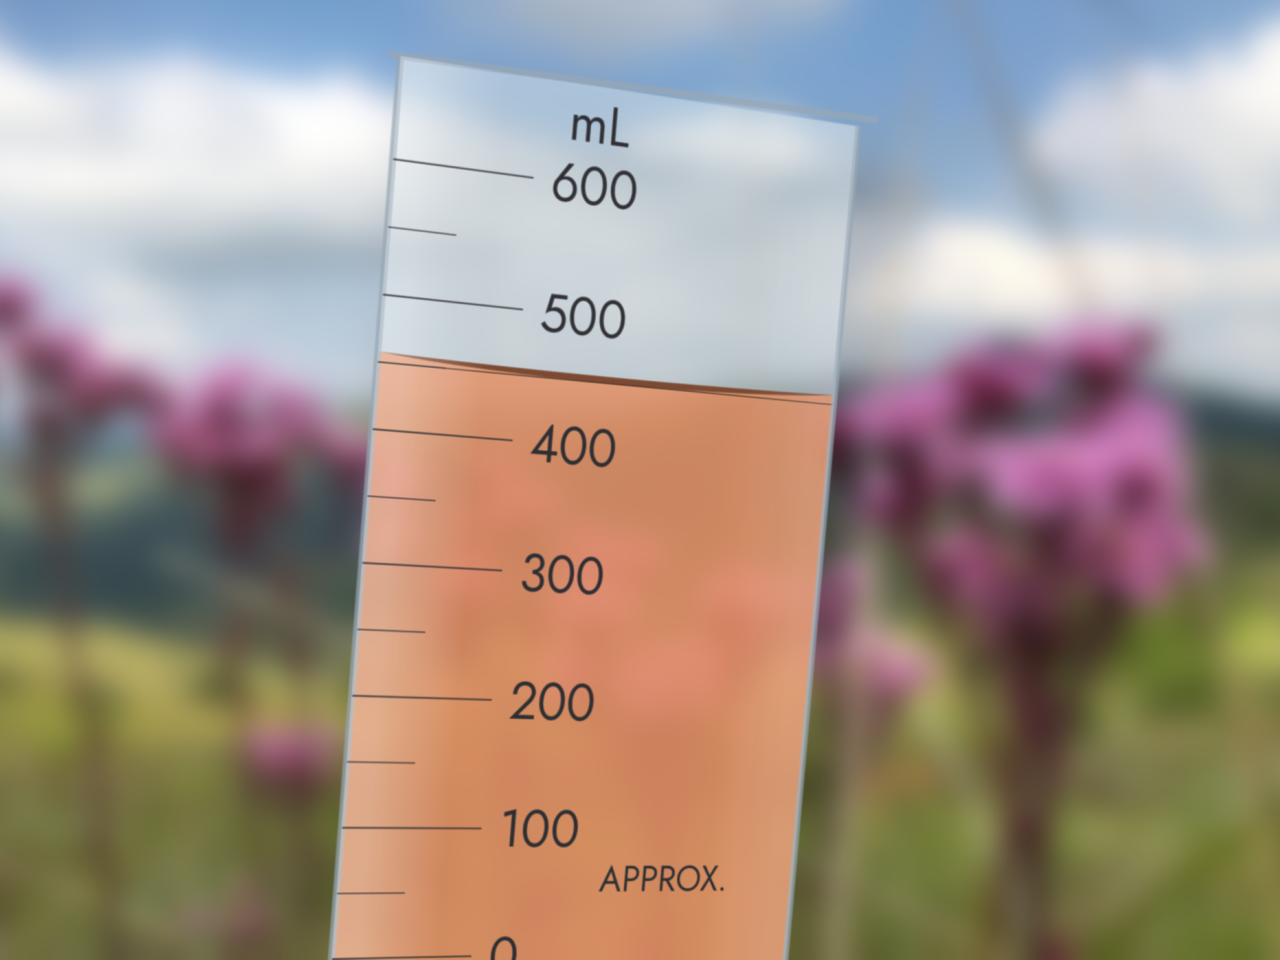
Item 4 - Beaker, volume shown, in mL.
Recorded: 450 mL
